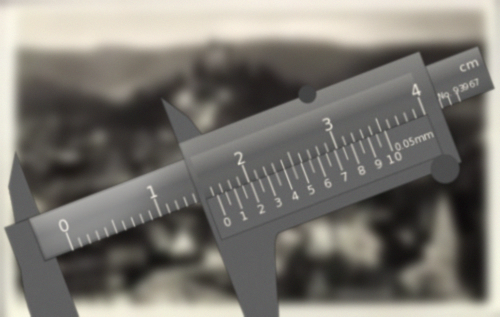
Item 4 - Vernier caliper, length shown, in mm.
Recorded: 16.4 mm
